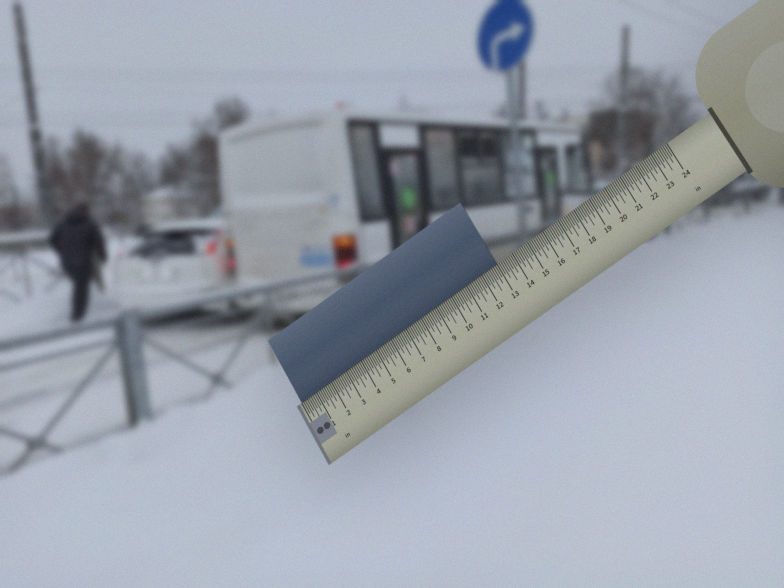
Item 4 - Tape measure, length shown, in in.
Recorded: 13 in
